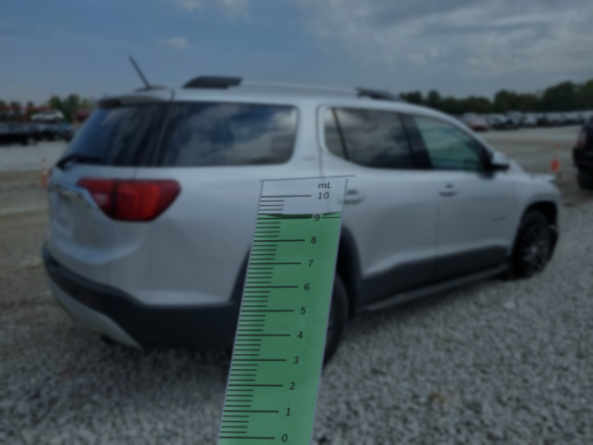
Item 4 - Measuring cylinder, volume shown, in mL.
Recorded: 9 mL
